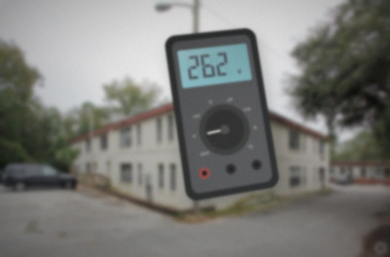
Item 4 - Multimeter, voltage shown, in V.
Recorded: 262 V
